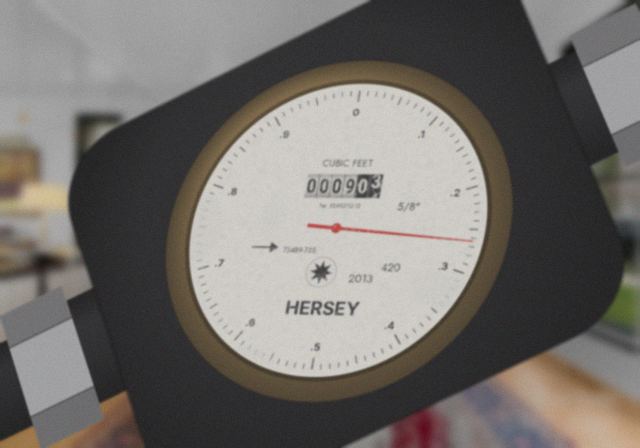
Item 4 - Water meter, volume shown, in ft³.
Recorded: 903.26 ft³
